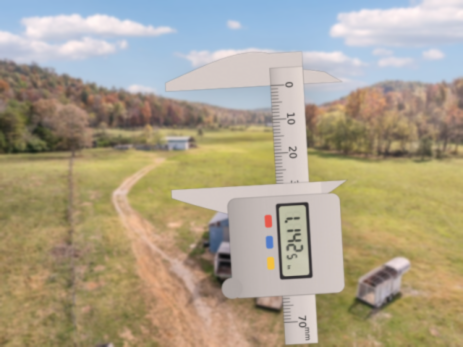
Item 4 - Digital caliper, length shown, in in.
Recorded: 1.1425 in
